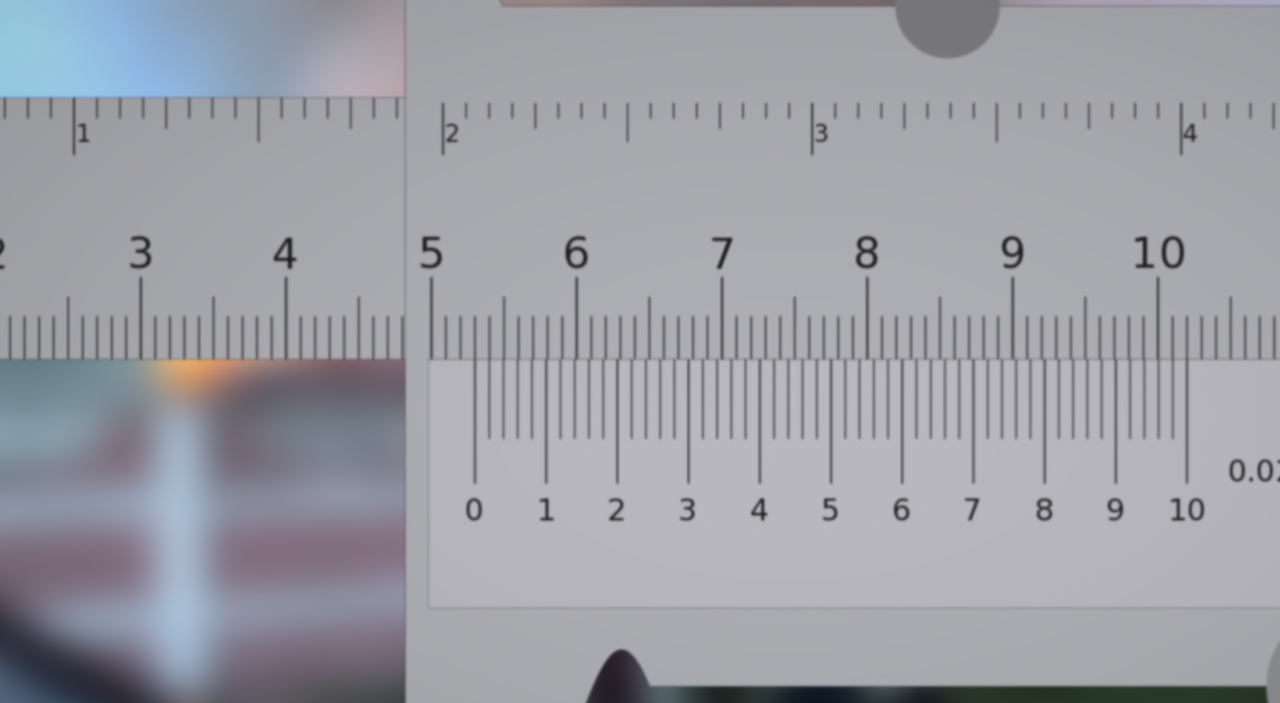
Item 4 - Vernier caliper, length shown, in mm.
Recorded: 53.0 mm
